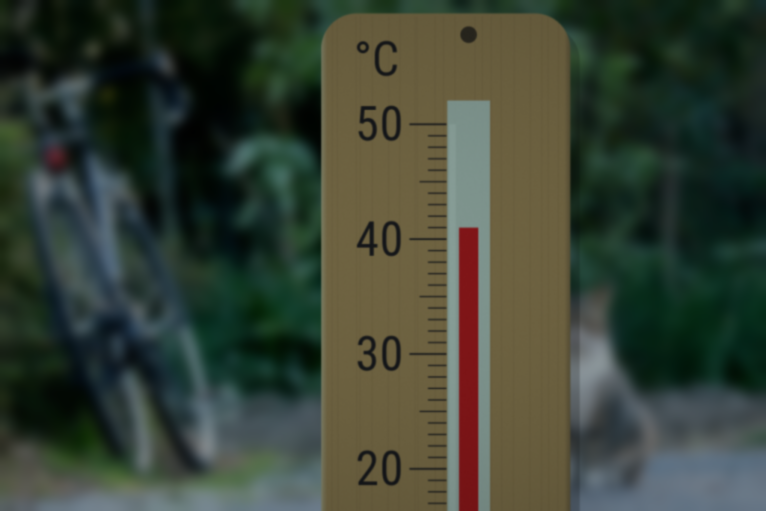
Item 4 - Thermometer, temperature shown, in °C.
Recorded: 41 °C
